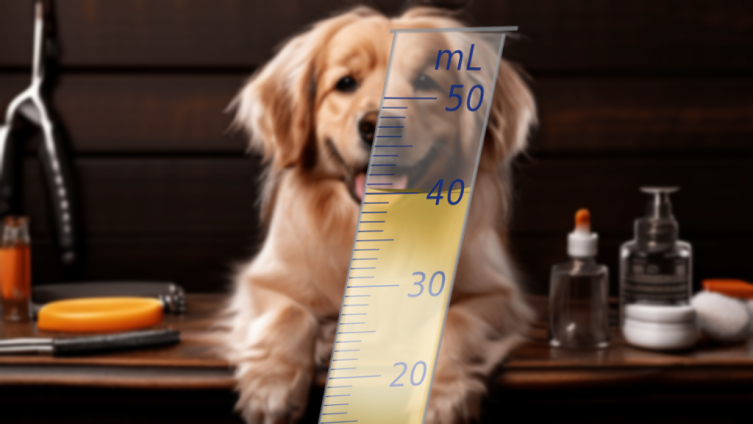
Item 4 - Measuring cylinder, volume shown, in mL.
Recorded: 40 mL
